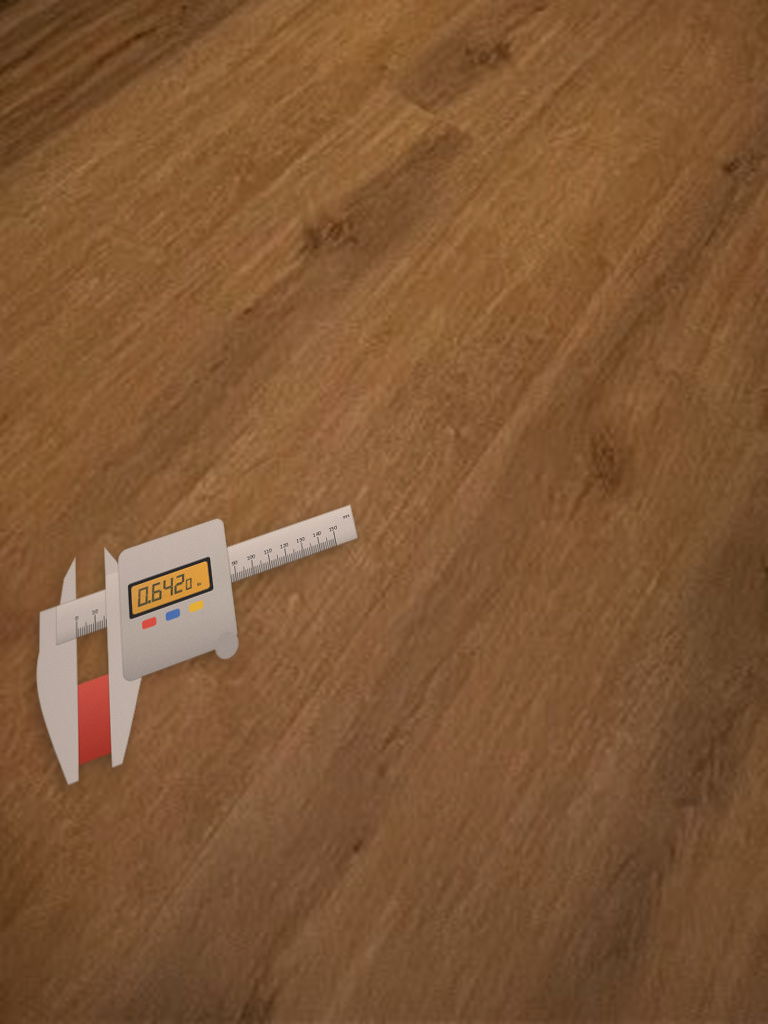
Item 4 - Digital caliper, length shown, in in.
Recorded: 0.6420 in
